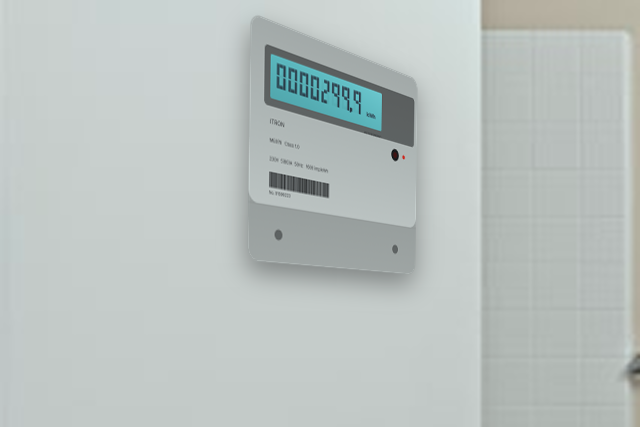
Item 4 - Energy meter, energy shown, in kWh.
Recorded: 299.9 kWh
